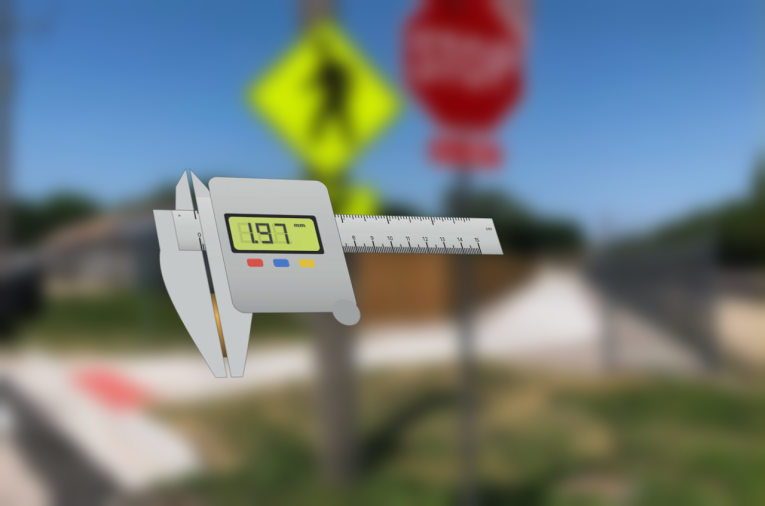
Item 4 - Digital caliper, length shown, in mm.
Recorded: 1.97 mm
